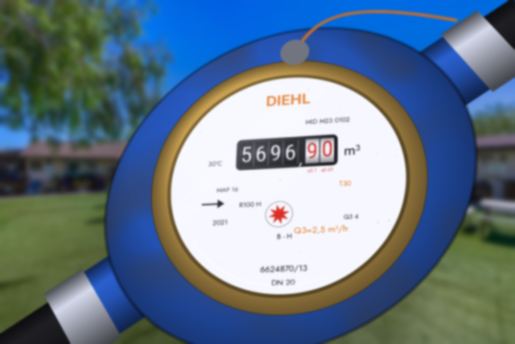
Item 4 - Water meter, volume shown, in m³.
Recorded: 5696.90 m³
